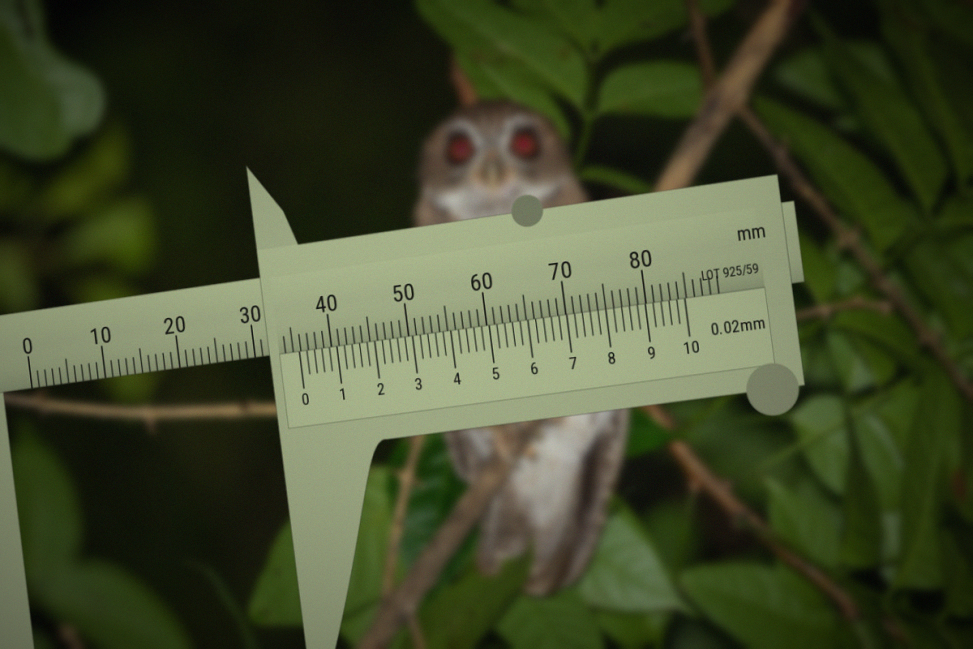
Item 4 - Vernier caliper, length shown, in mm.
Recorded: 35.8 mm
